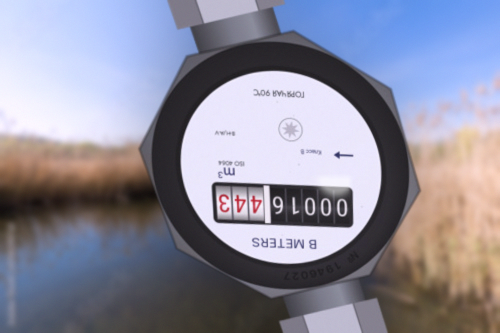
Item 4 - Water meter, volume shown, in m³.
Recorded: 16.443 m³
